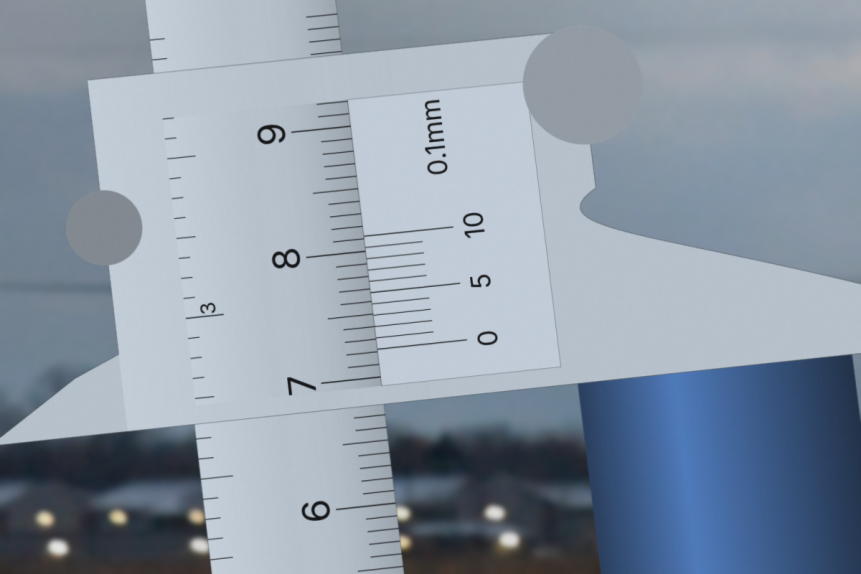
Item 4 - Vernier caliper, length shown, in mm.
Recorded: 72.2 mm
